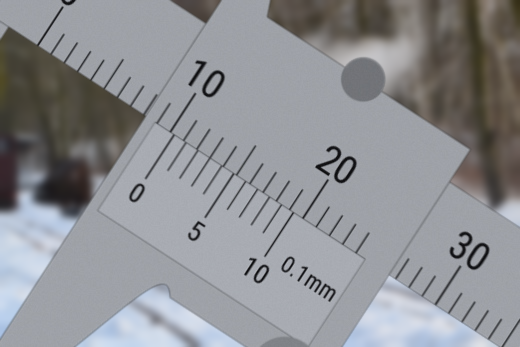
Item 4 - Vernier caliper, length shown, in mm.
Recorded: 10.3 mm
